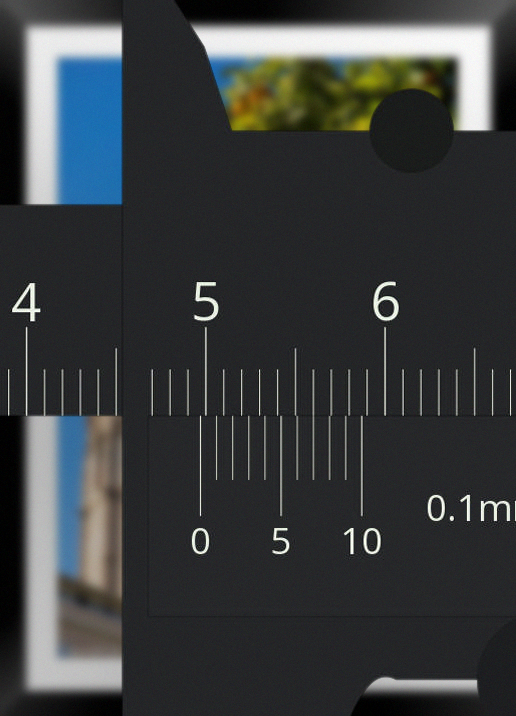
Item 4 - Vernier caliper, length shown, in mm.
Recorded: 49.7 mm
